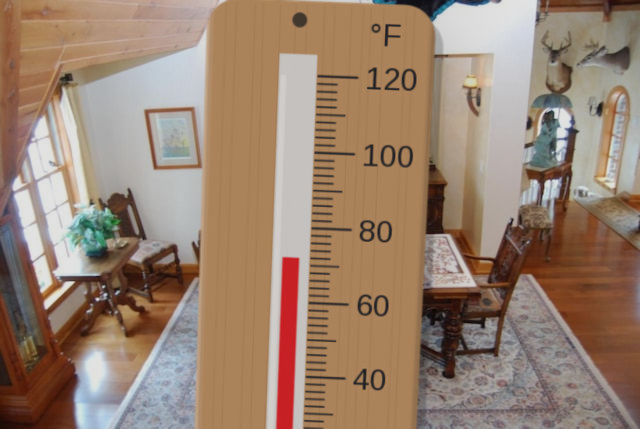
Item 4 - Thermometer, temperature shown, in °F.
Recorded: 72 °F
